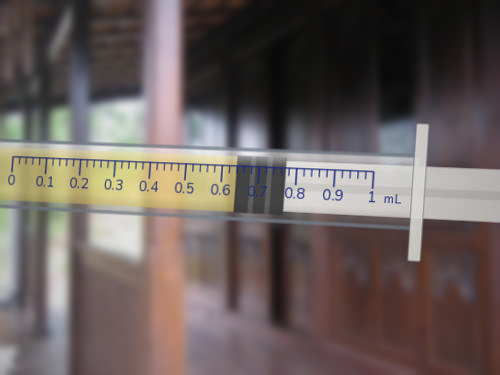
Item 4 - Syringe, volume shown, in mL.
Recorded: 0.64 mL
